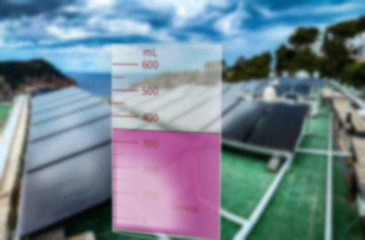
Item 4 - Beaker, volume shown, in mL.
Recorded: 350 mL
